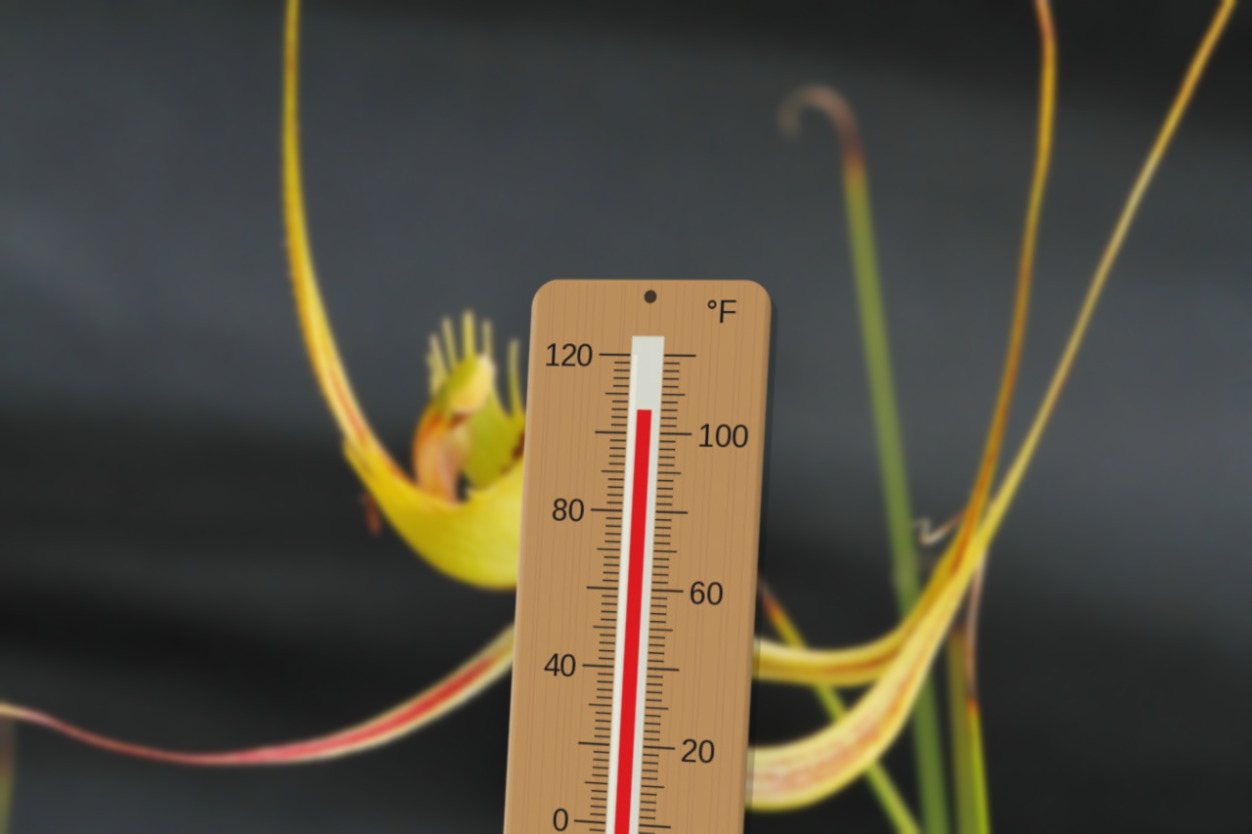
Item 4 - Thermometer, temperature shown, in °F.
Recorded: 106 °F
